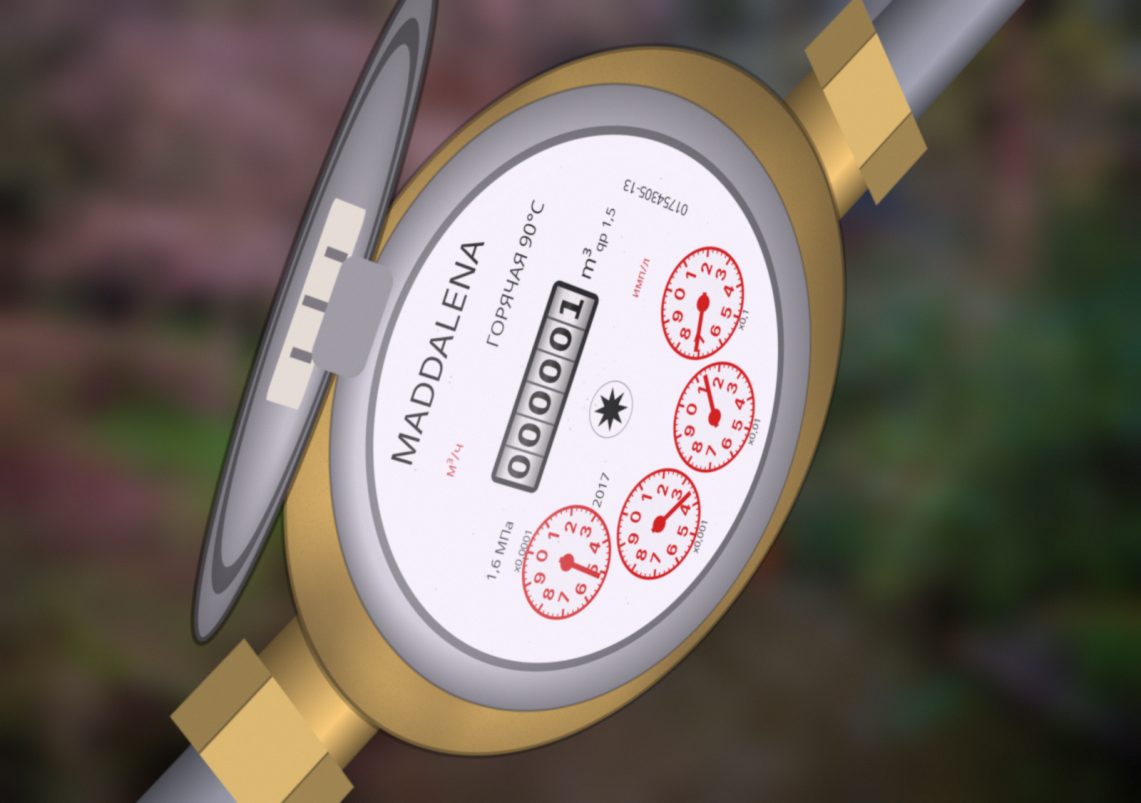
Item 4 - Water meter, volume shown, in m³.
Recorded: 1.7135 m³
